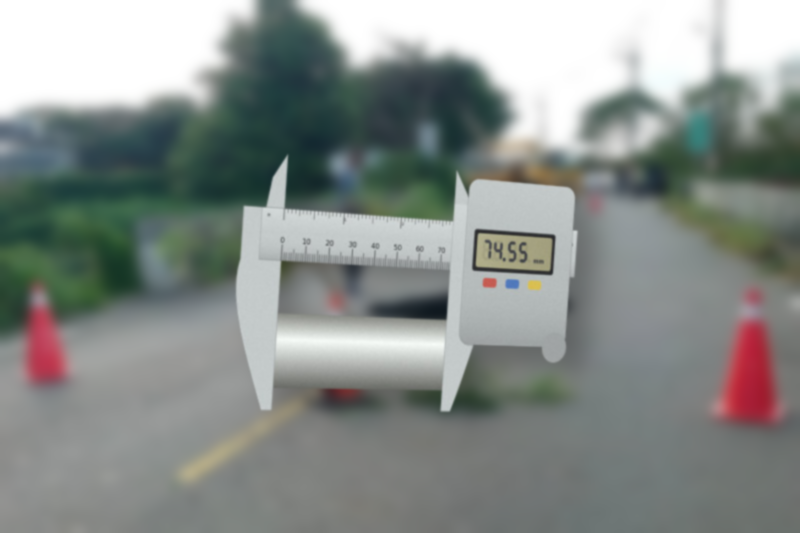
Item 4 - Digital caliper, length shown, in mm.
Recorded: 74.55 mm
